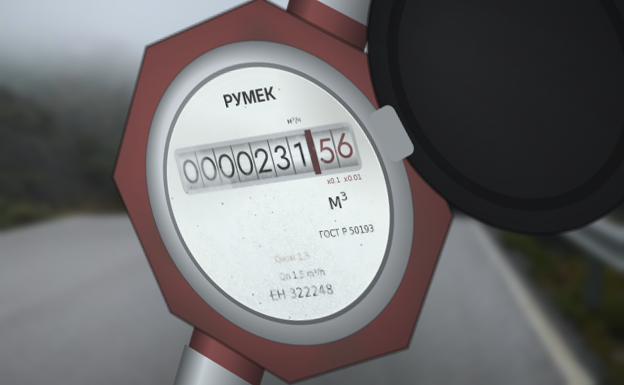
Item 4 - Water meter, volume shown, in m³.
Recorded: 231.56 m³
